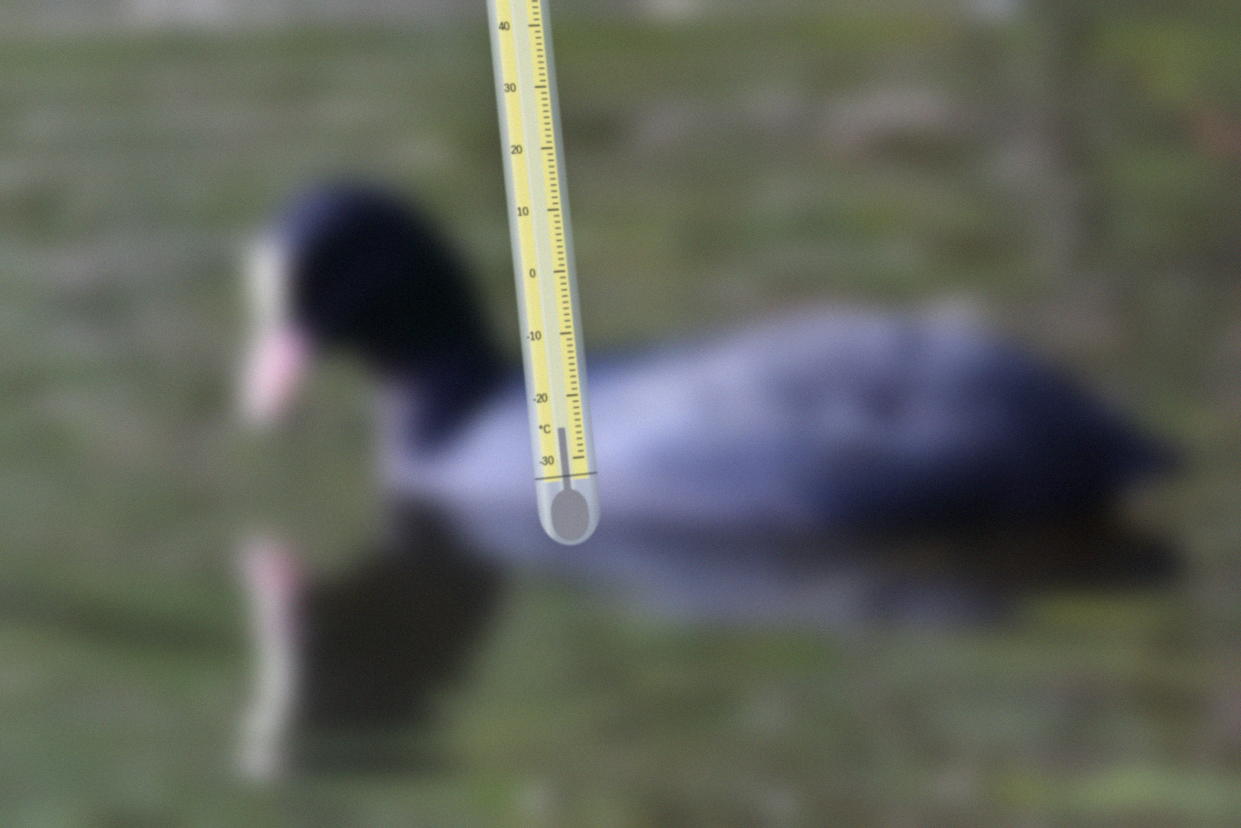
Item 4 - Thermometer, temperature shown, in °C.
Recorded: -25 °C
